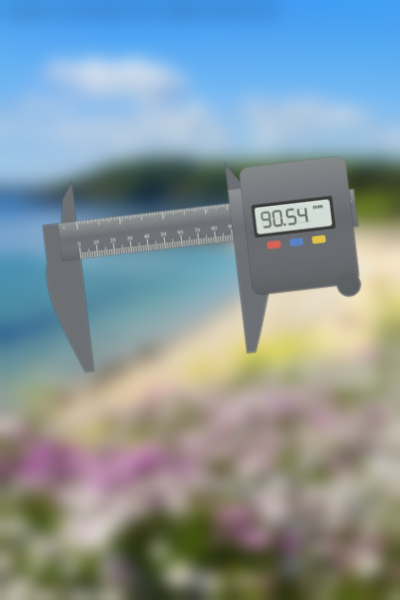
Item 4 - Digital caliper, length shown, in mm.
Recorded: 90.54 mm
